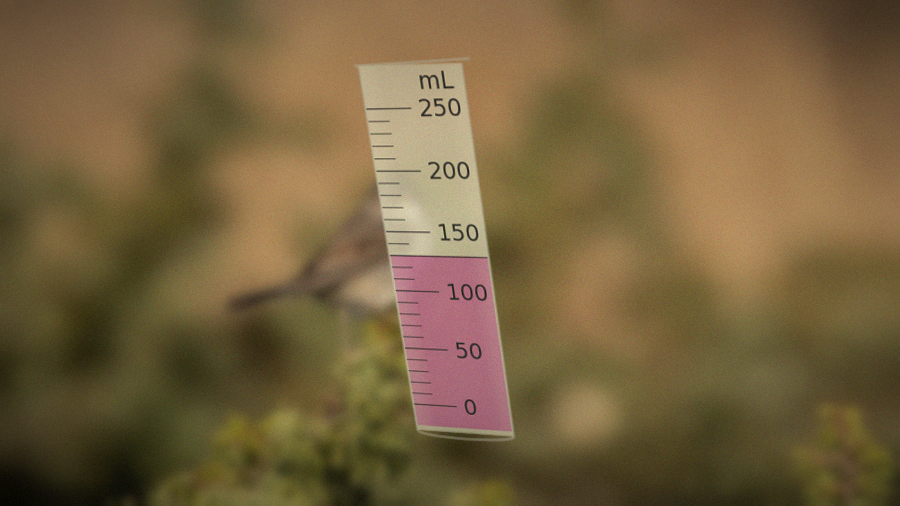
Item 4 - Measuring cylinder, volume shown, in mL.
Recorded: 130 mL
